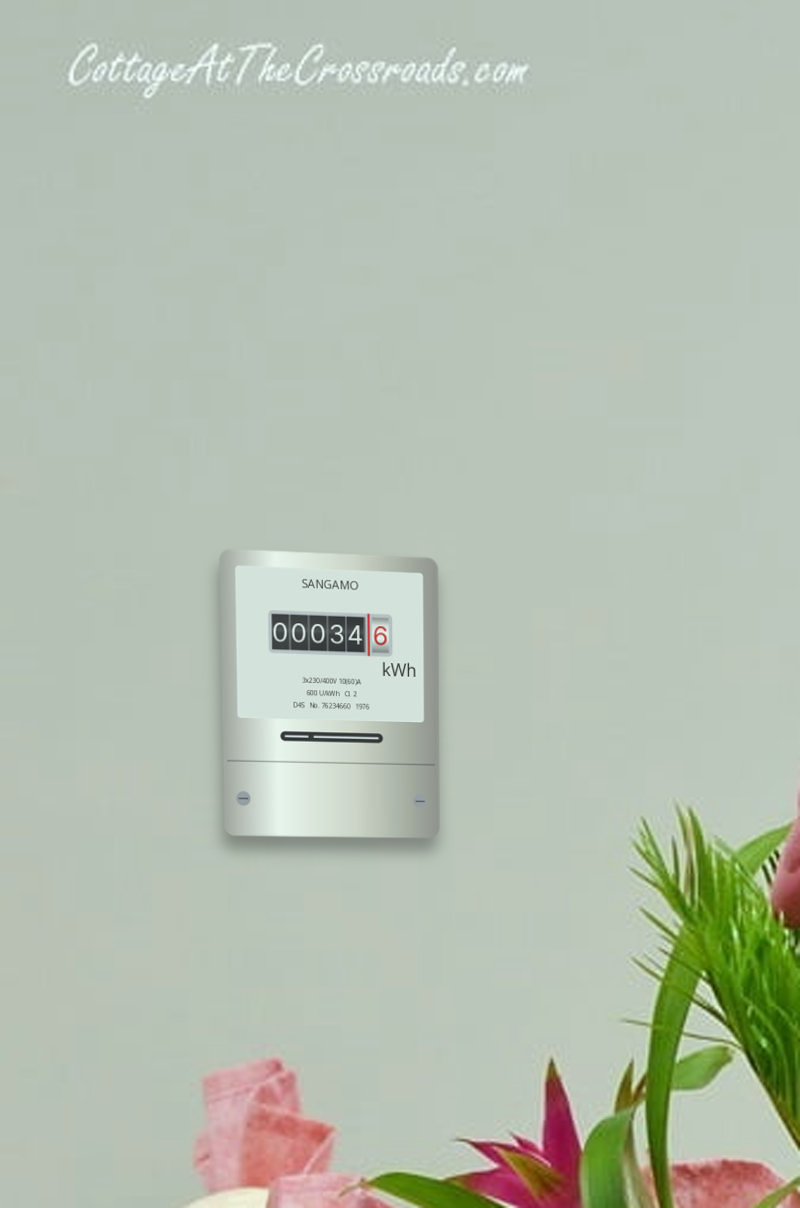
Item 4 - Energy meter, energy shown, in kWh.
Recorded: 34.6 kWh
